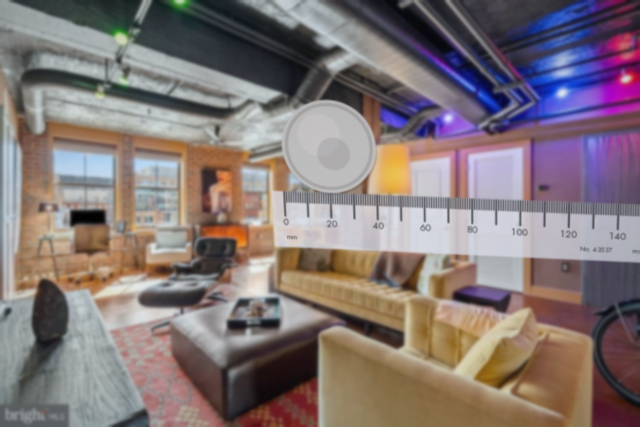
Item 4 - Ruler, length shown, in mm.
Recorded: 40 mm
